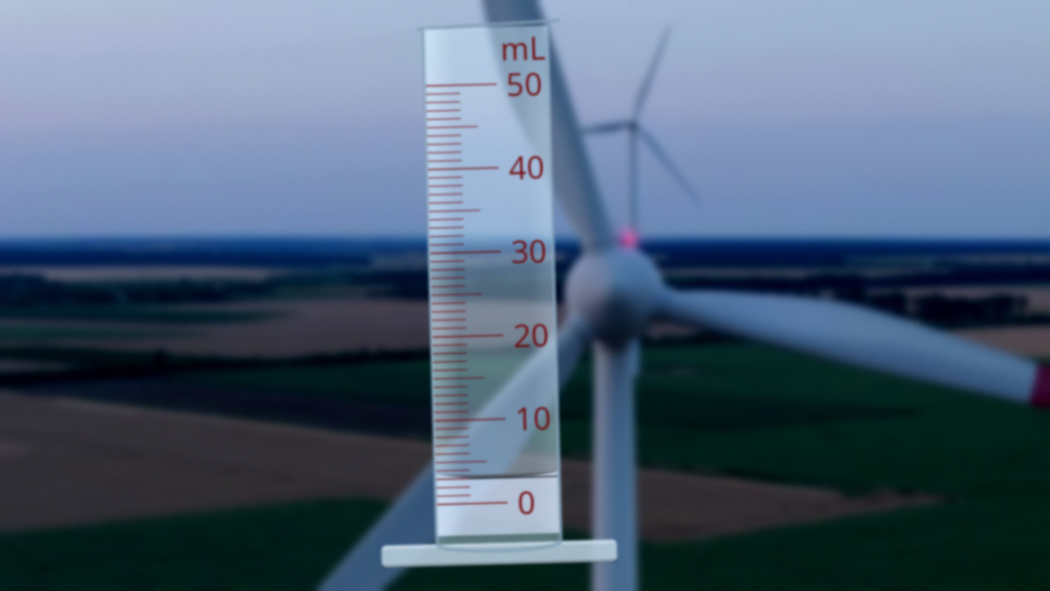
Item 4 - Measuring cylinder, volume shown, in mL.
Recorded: 3 mL
